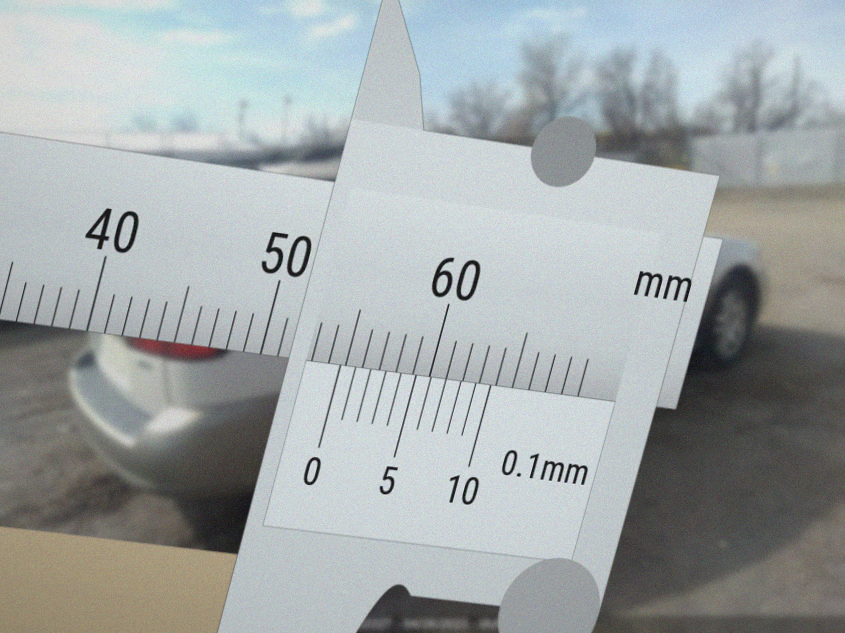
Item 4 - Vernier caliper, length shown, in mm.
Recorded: 54.7 mm
